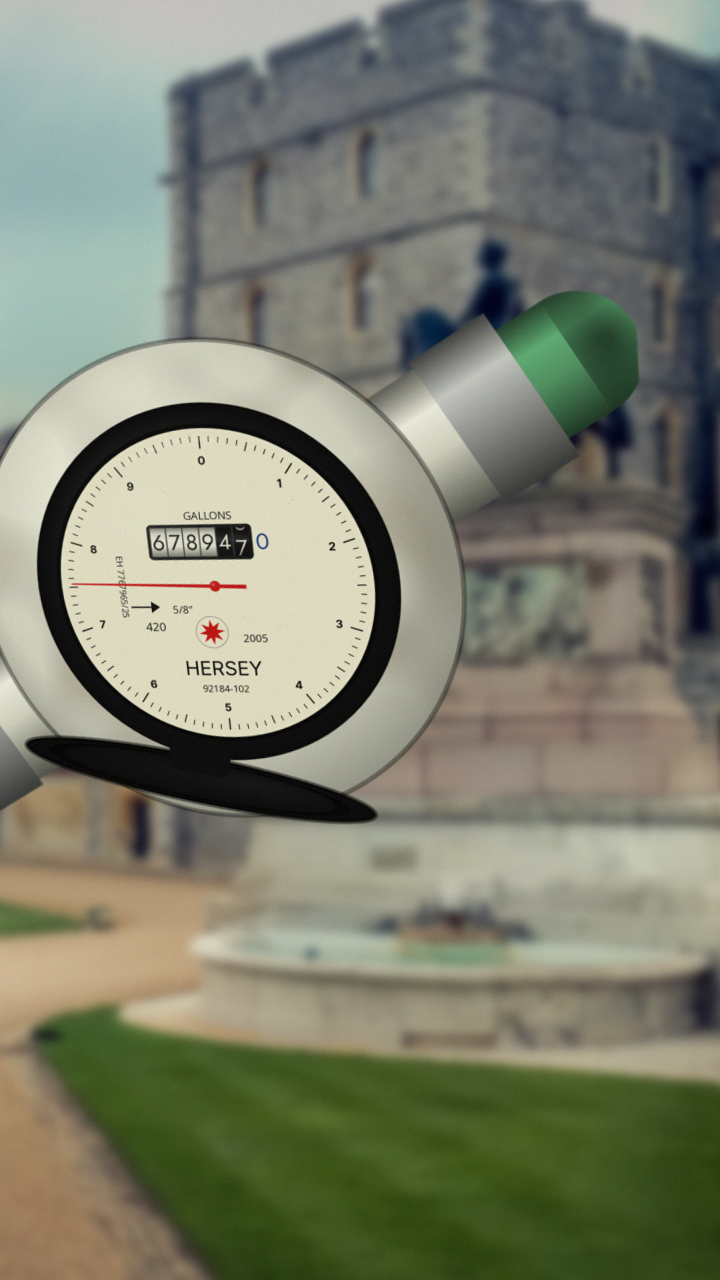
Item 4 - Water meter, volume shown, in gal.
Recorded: 6789467.5 gal
